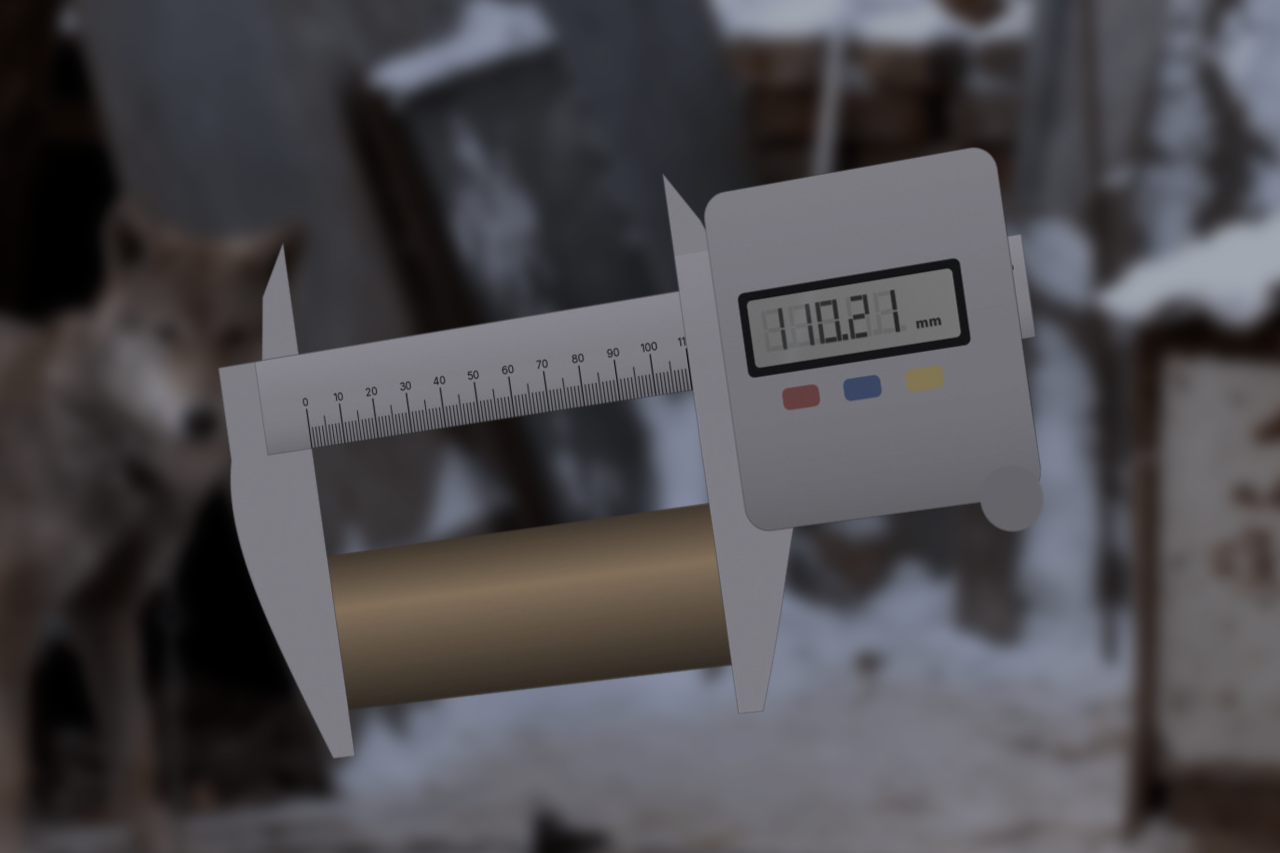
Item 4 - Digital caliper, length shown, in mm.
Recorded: 110.21 mm
